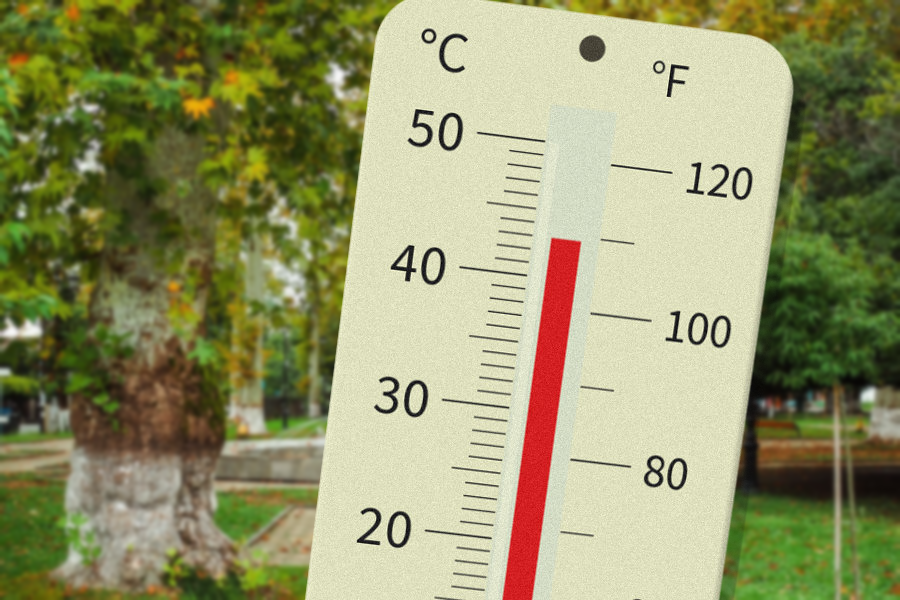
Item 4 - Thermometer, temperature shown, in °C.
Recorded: 43 °C
